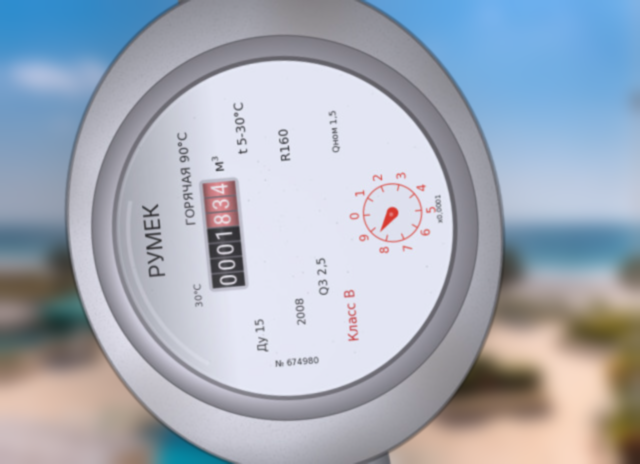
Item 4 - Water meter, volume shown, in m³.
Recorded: 1.8348 m³
